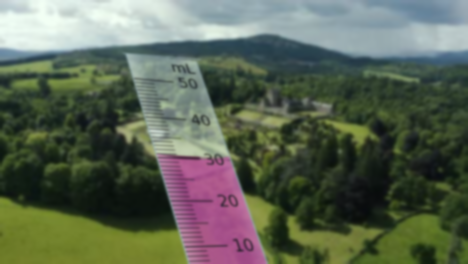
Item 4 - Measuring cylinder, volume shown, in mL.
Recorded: 30 mL
